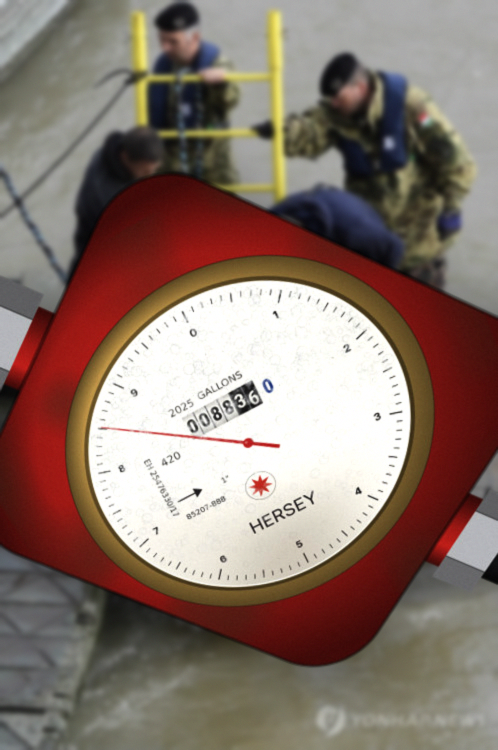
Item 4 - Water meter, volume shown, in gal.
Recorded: 88358.5 gal
